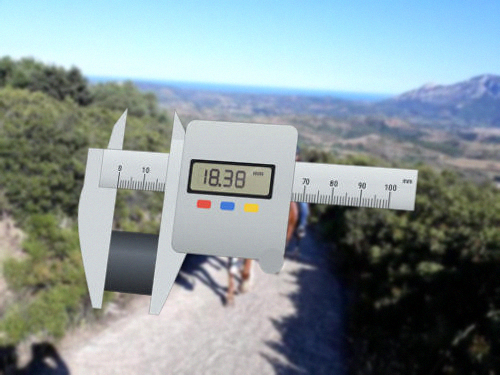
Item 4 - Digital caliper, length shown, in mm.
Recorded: 18.38 mm
